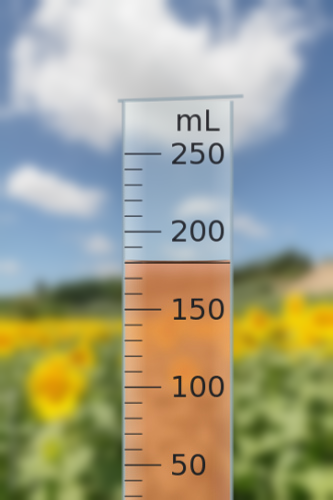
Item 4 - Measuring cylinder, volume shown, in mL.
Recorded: 180 mL
